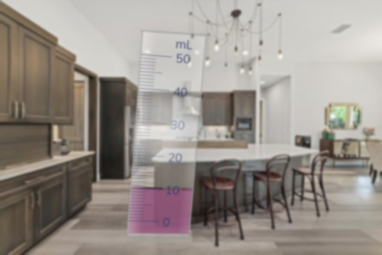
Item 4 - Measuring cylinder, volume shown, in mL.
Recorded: 10 mL
